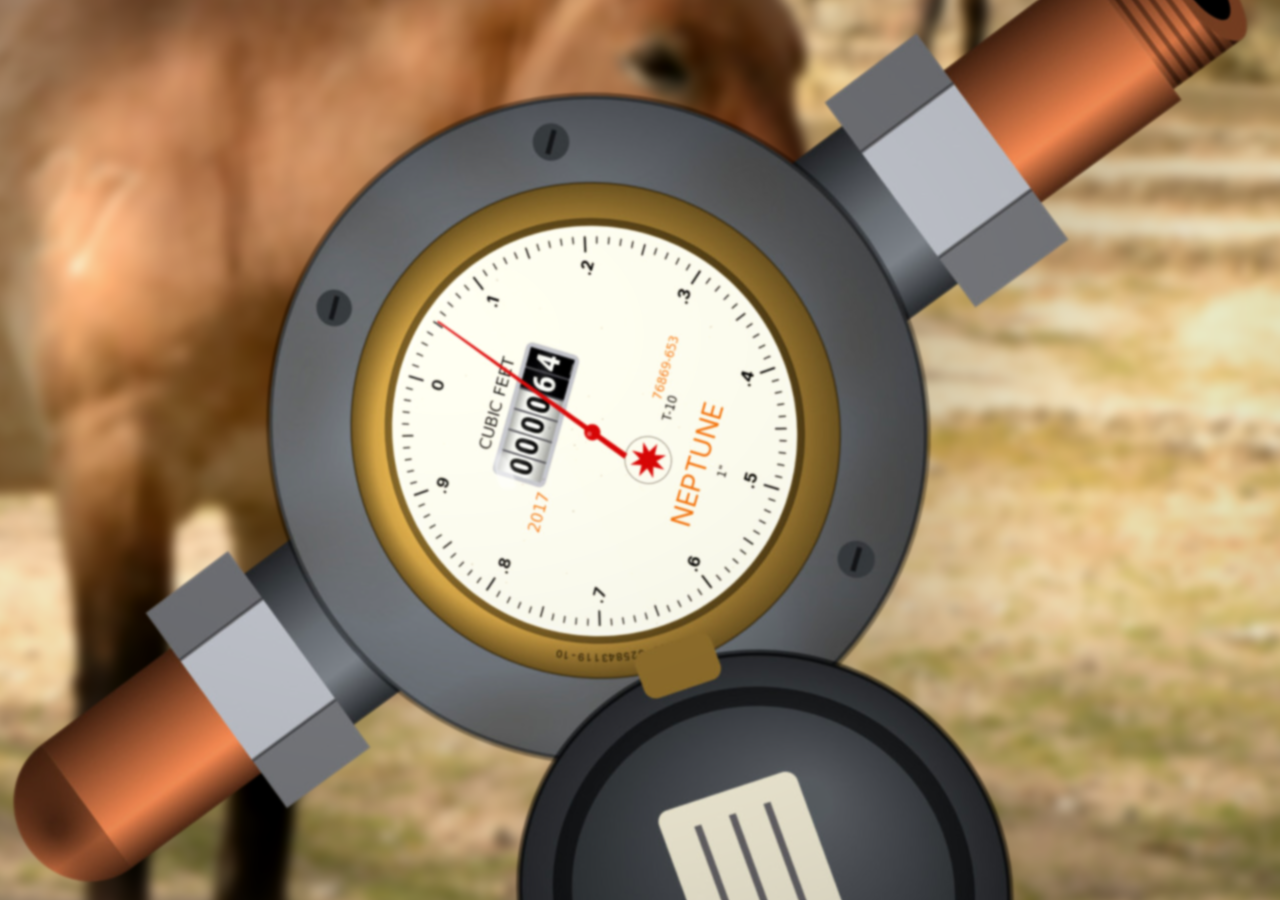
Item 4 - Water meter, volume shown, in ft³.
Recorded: 64.05 ft³
